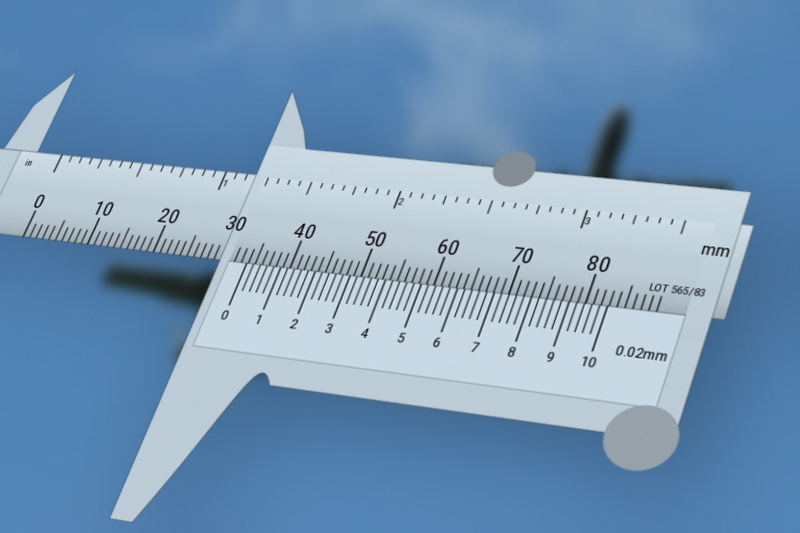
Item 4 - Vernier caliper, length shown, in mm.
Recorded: 33.8 mm
